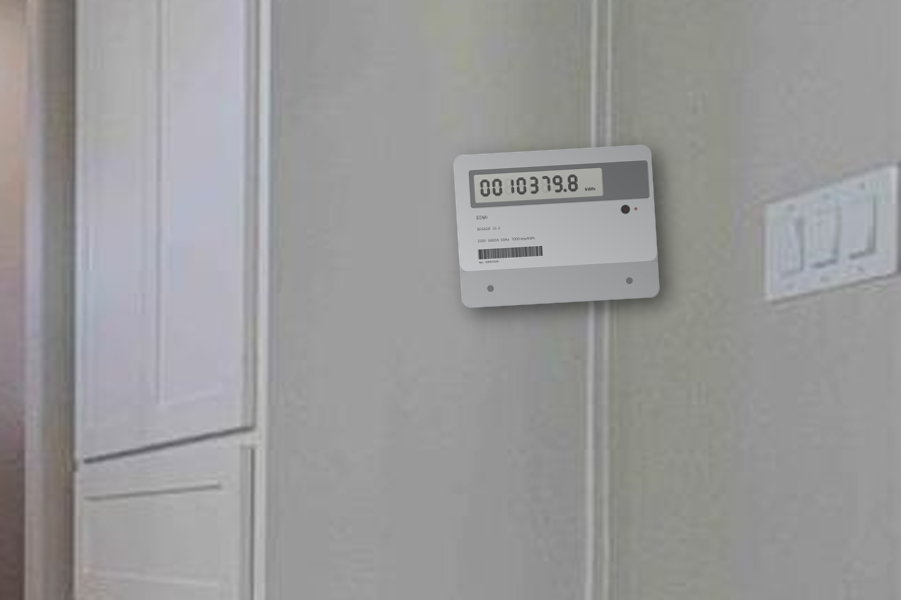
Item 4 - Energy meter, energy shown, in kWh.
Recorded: 10379.8 kWh
